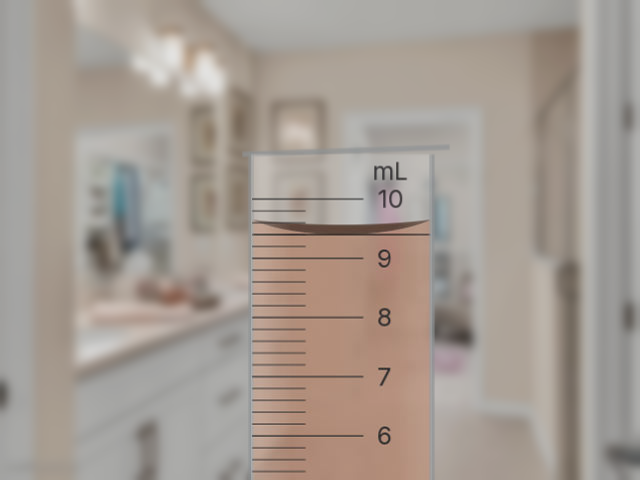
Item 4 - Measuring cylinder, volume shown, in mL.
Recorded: 9.4 mL
